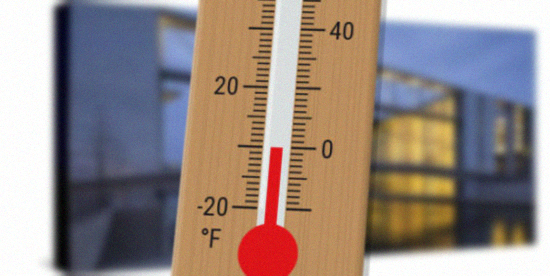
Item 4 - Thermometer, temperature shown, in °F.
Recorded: 0 °F
